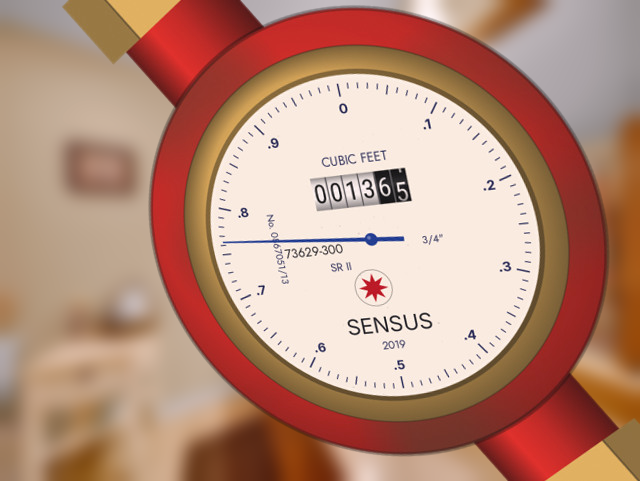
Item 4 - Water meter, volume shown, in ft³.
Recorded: 1364.76 ft³
